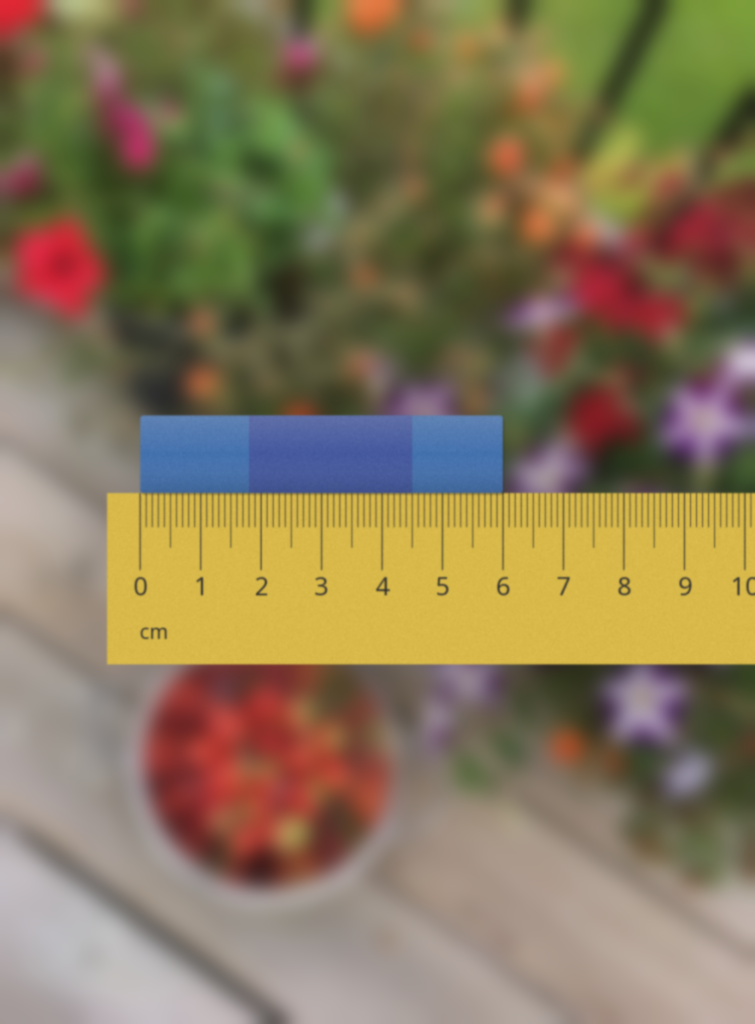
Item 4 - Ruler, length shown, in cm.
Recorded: 6 cm
